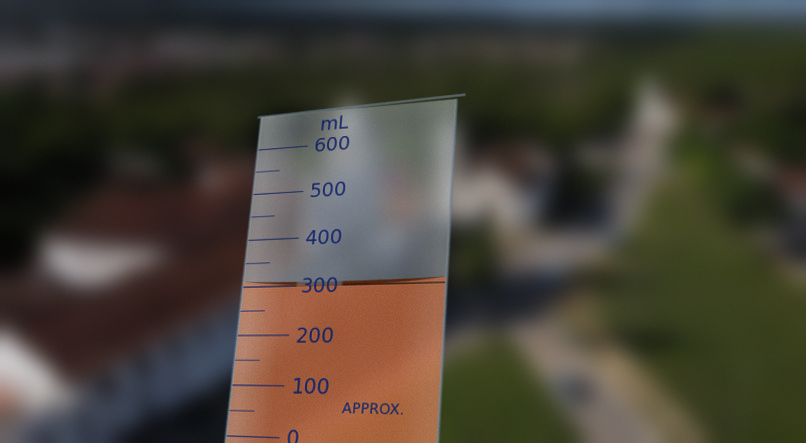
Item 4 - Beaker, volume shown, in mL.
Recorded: 300 mL
